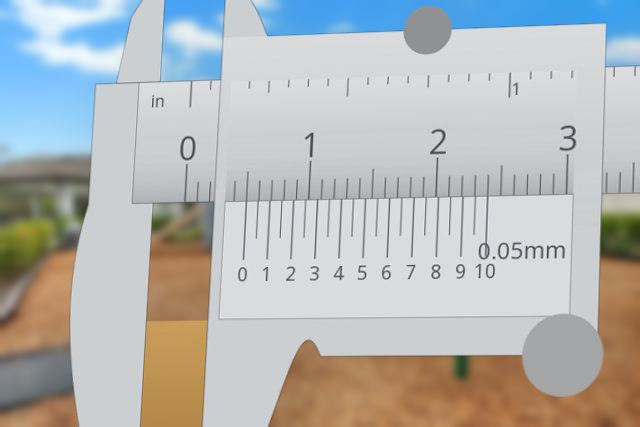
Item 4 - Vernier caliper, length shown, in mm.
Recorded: 5.0 mm
